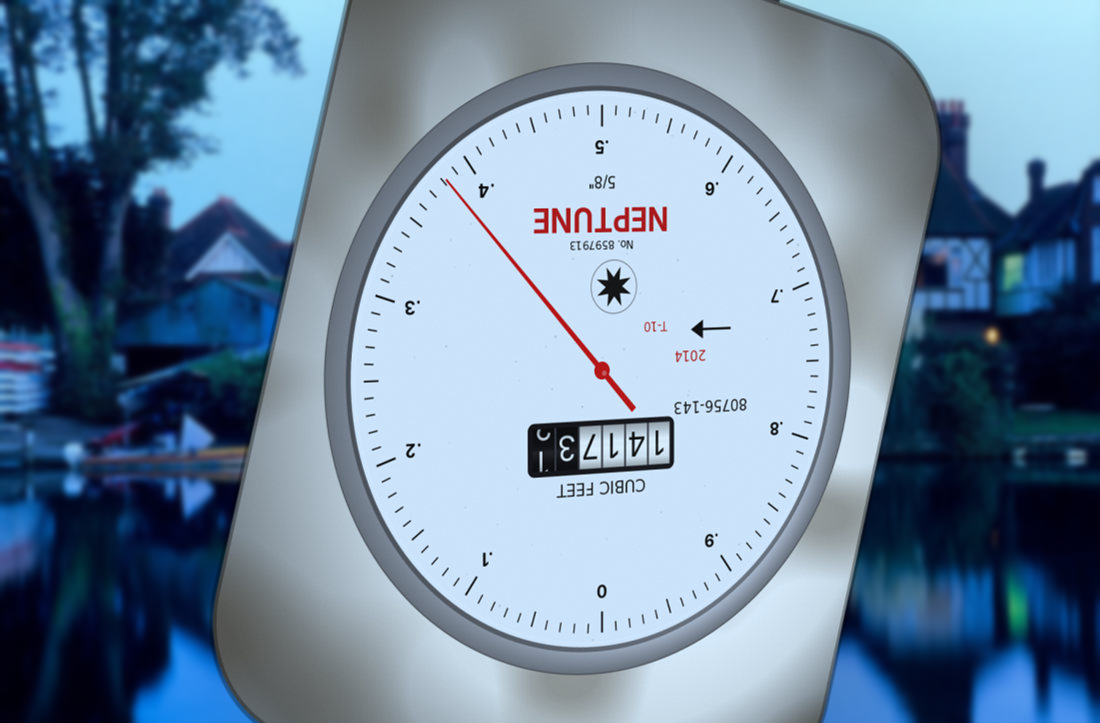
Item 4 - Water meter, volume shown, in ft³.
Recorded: 141731.38 ft³
